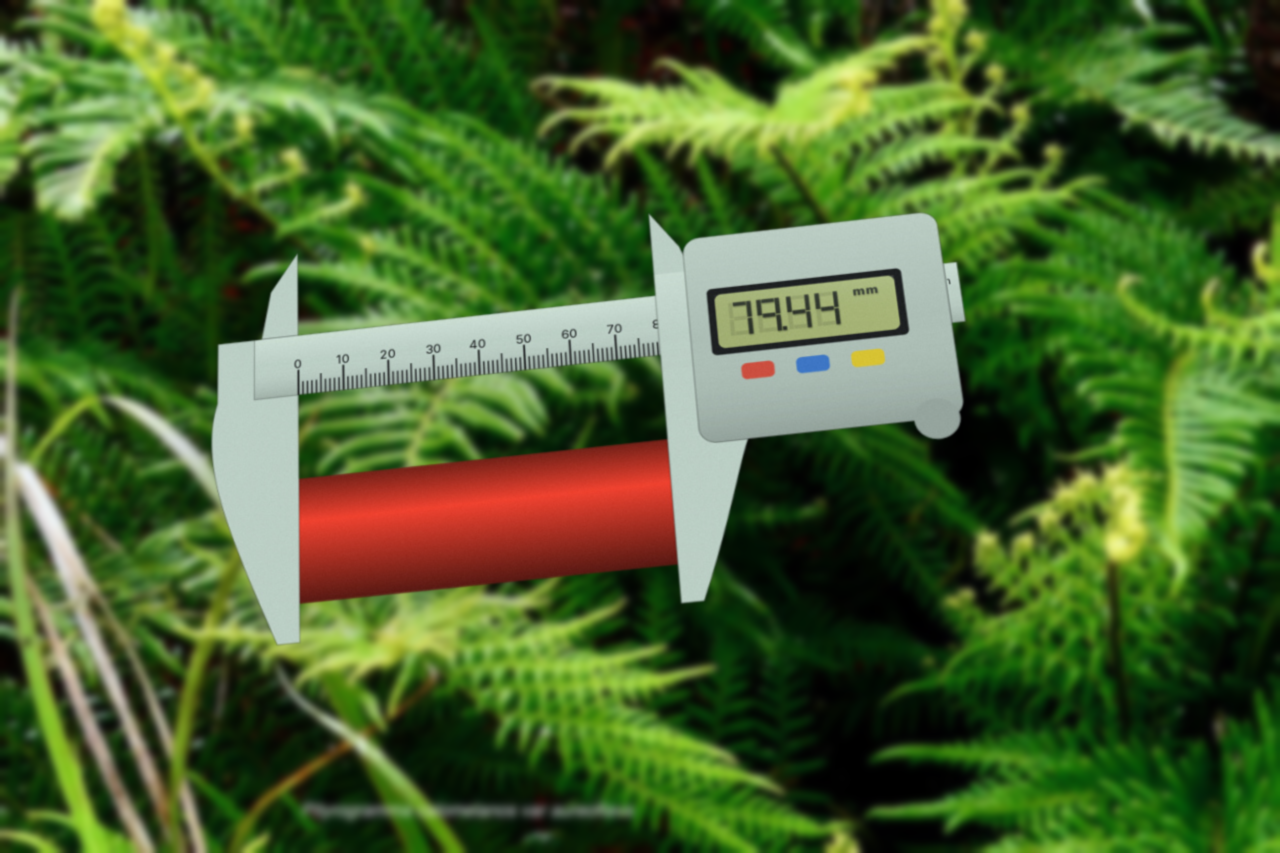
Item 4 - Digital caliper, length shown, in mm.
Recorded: 79.44 mm
